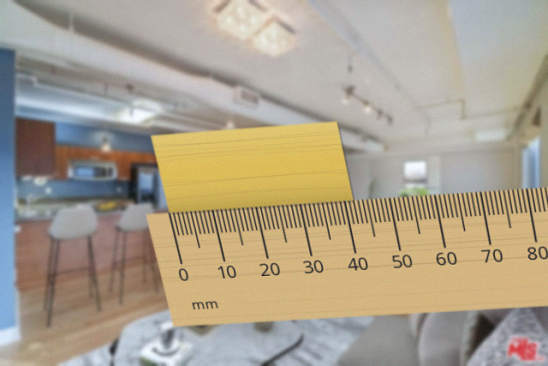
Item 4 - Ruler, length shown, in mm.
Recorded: 42 mm
